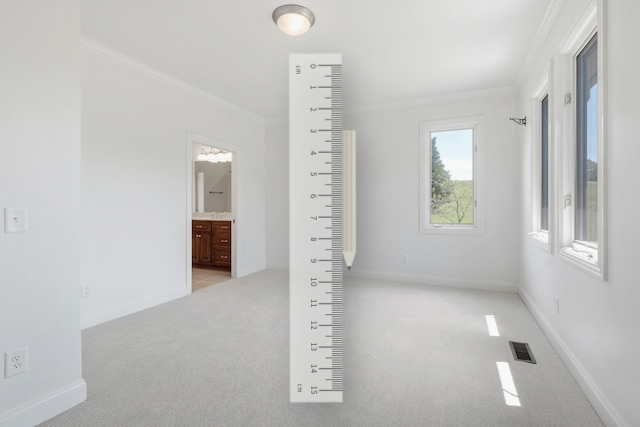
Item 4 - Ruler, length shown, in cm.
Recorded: 6.5 cm
